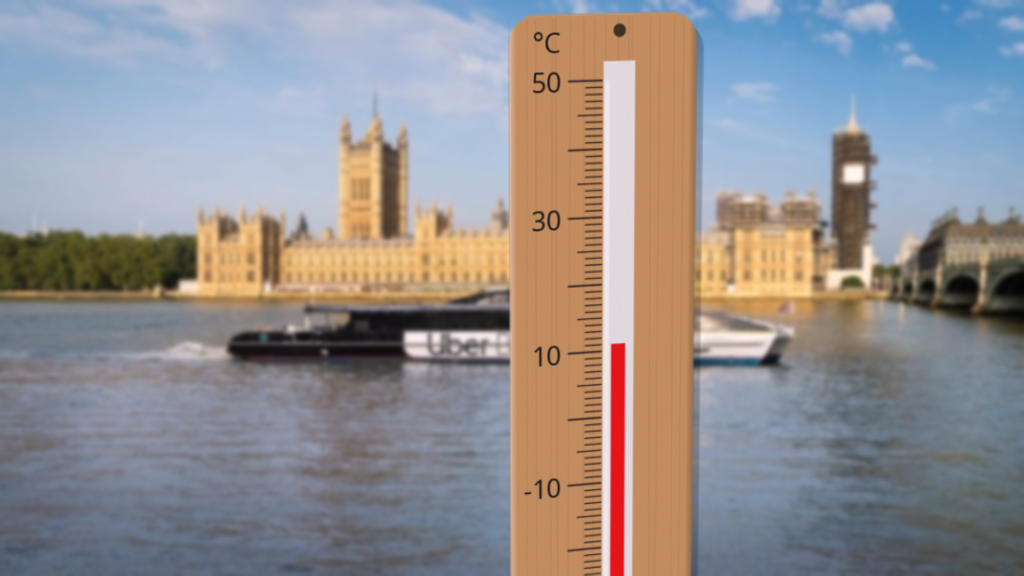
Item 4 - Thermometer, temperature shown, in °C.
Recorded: 11 °C
